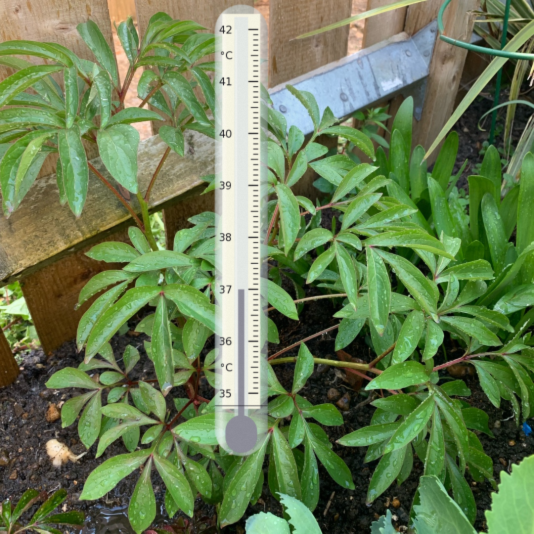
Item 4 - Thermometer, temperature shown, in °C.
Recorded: 37 °C
